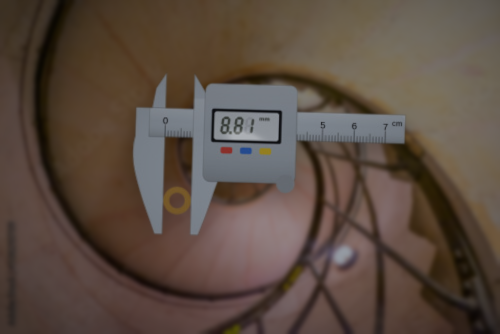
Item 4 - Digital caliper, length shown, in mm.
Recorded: 8.81 mm
